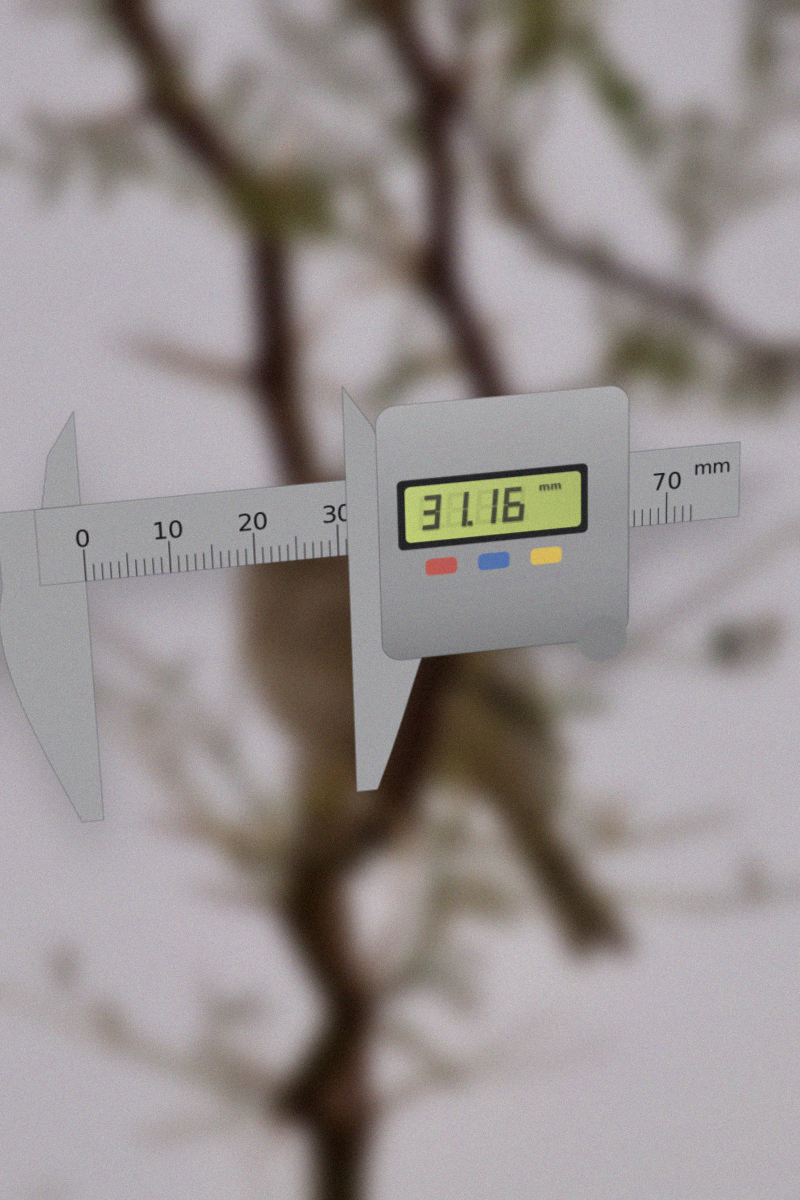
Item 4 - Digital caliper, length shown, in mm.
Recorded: 31.16 mm
